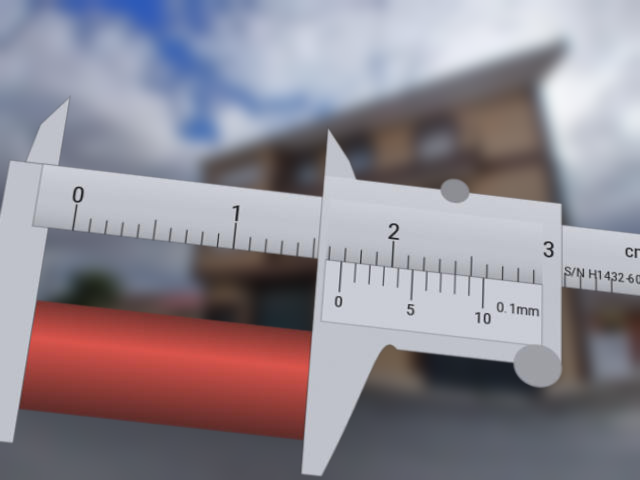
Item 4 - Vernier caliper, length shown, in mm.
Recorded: 16.8 mm
